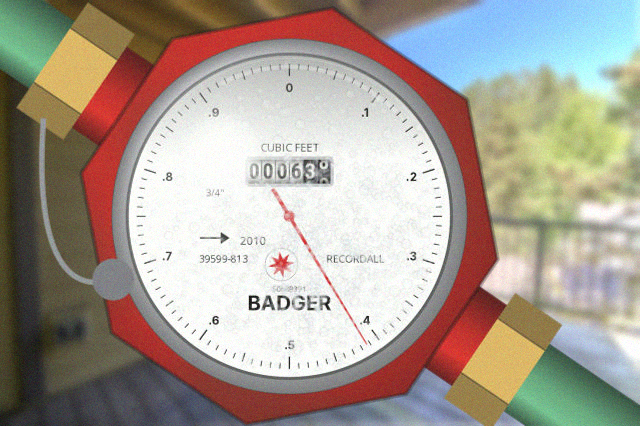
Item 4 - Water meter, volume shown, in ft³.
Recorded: 638.41 ft³
